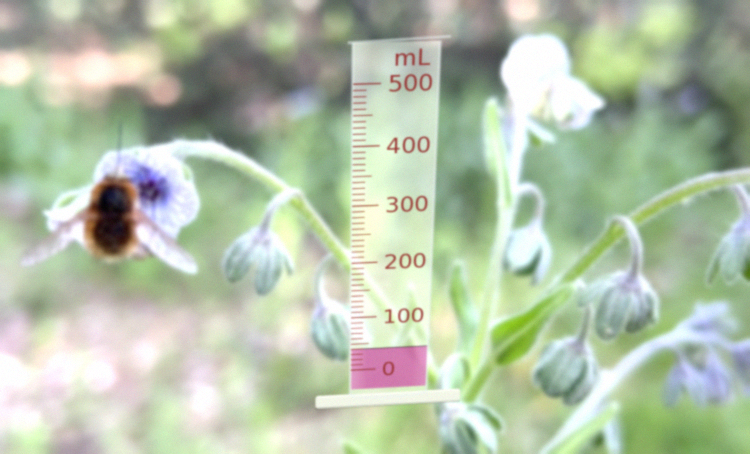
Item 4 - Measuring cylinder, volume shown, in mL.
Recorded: 40 mL
